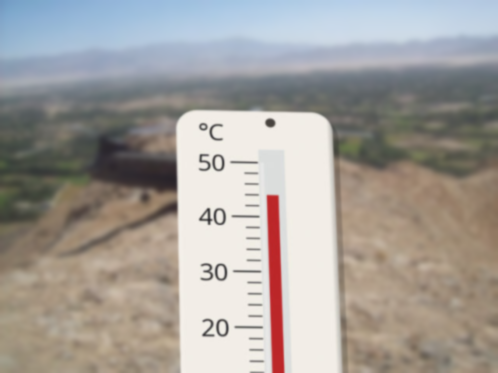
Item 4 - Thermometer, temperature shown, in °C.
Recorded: 44 °C
